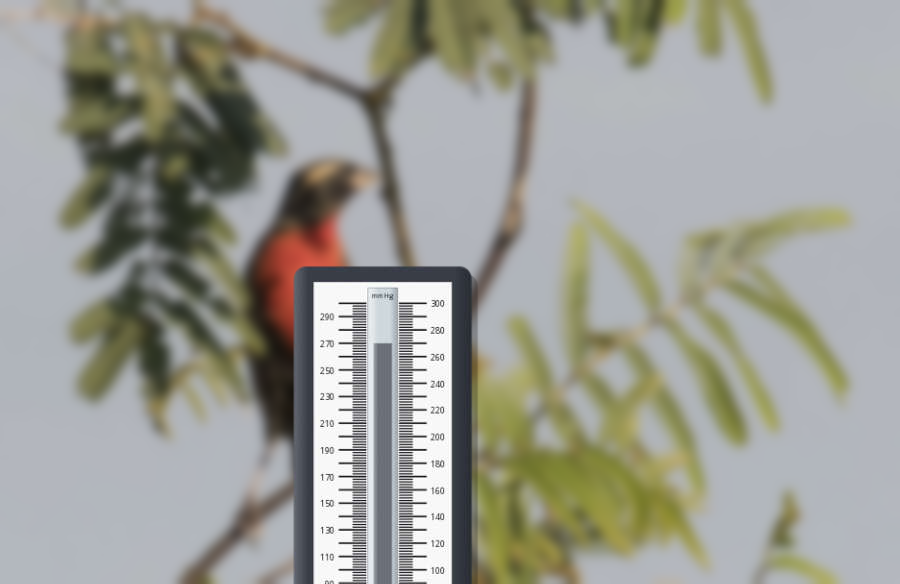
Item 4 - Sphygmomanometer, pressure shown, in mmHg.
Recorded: 270 mmHg
